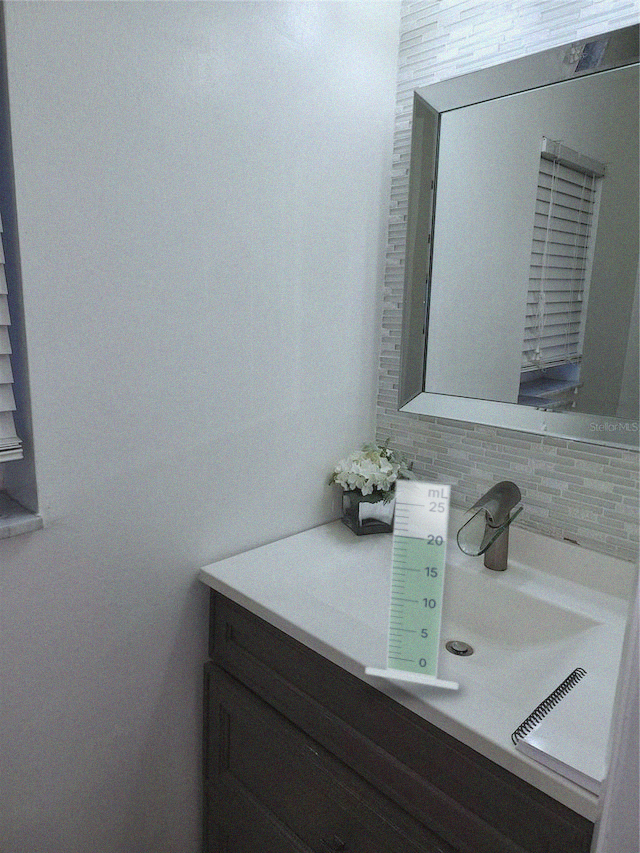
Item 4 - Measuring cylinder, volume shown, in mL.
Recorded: 20 mL
